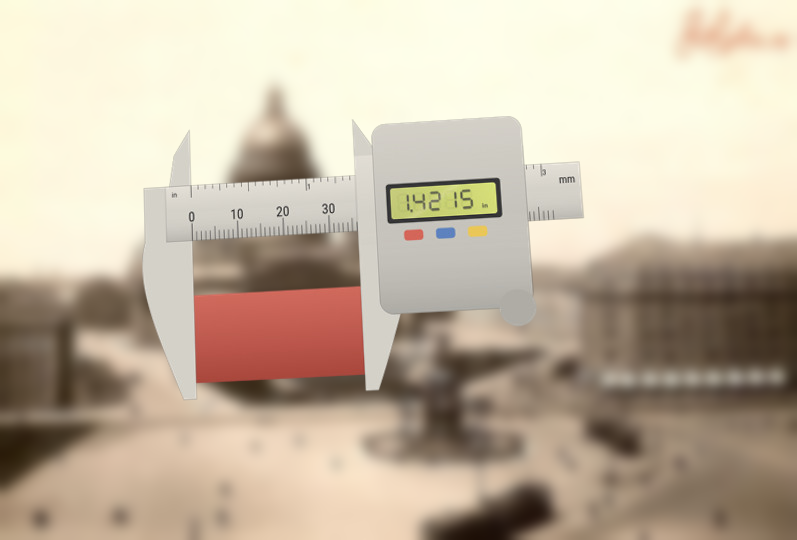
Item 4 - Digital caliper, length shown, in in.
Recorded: 1.4215 in
